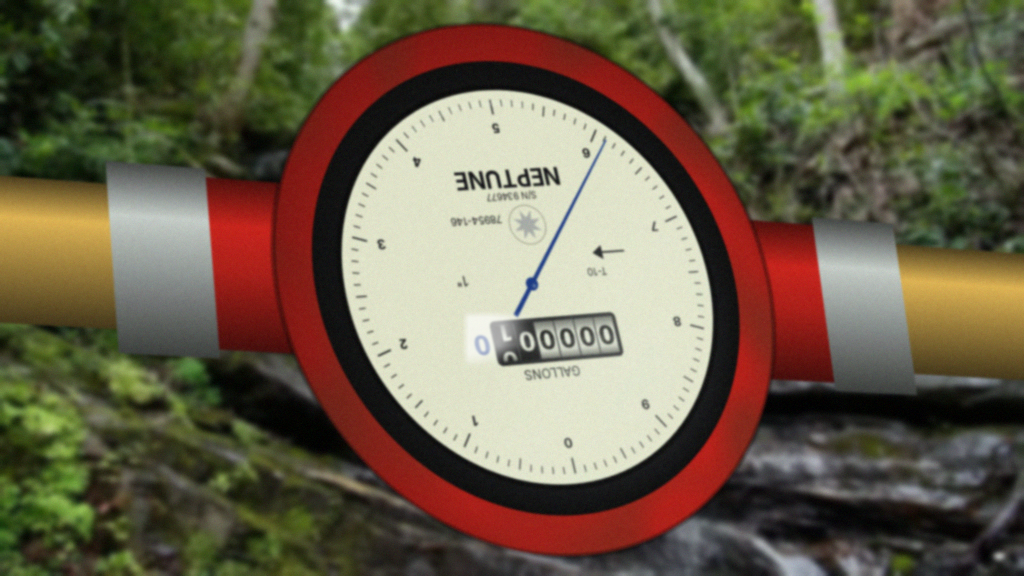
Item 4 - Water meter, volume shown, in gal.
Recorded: 6.1 gal
